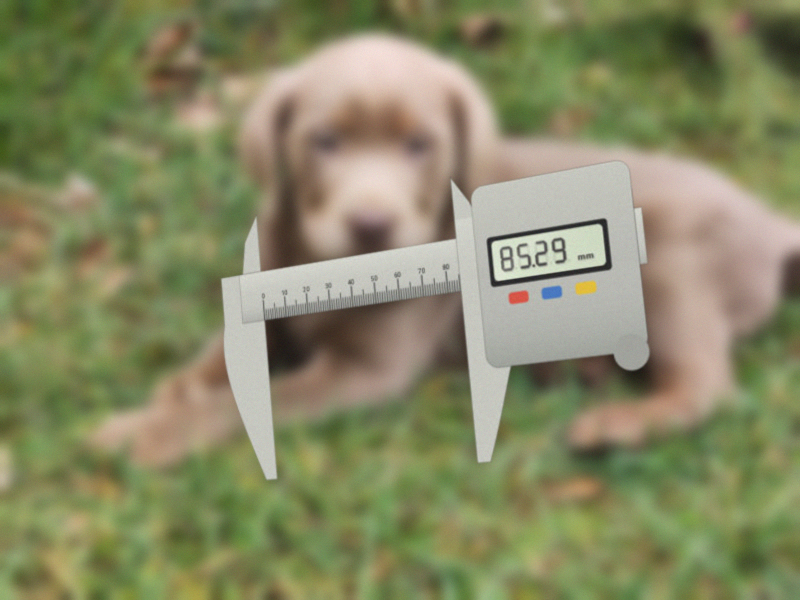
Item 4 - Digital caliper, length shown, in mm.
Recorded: 85.29 mm
